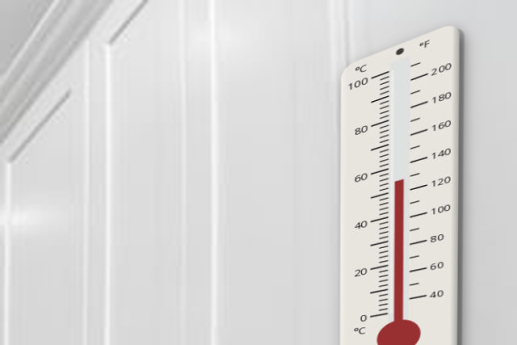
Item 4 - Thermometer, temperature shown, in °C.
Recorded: 54 °C
